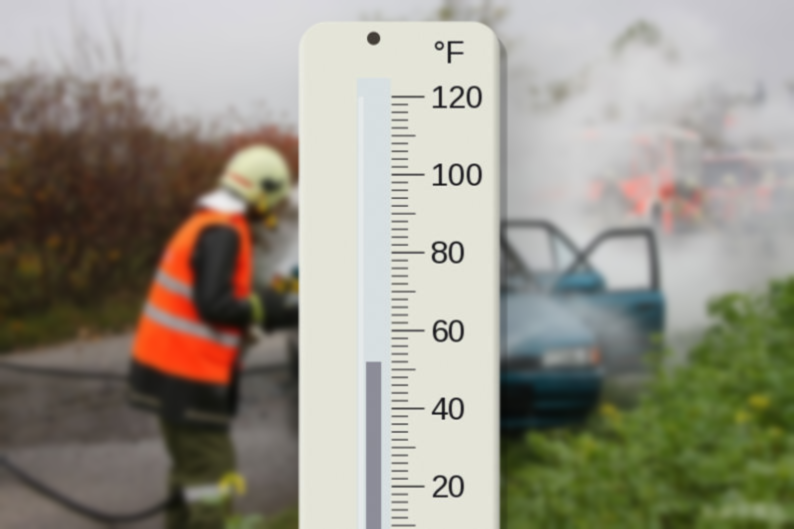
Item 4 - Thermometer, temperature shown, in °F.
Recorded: 52 °F
